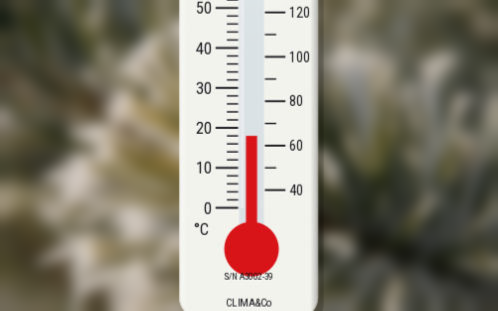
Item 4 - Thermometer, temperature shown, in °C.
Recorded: 18 °C
